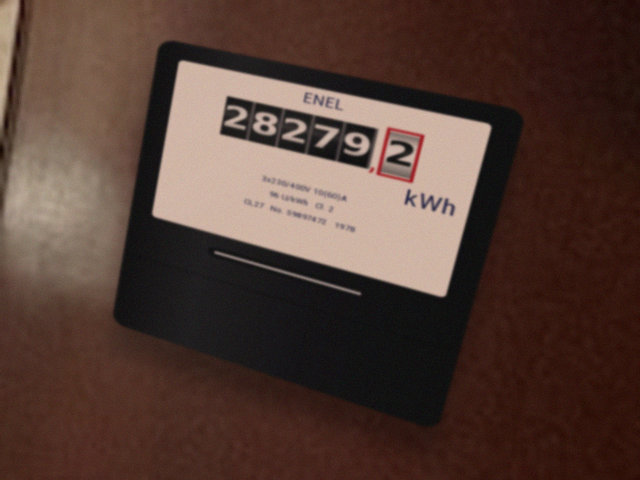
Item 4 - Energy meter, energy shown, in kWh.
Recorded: 28279.2 kWh
